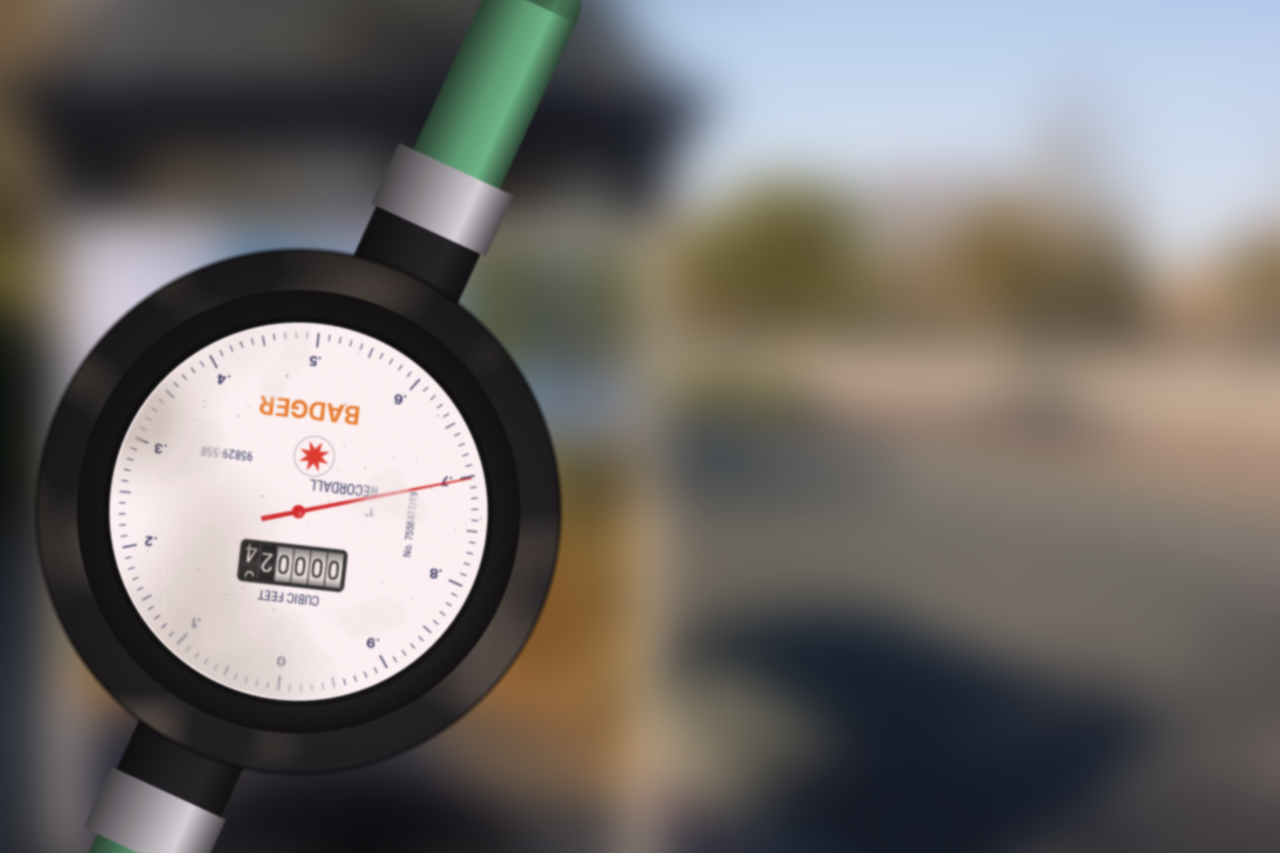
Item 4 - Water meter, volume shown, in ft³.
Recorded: 23.70 ft³
